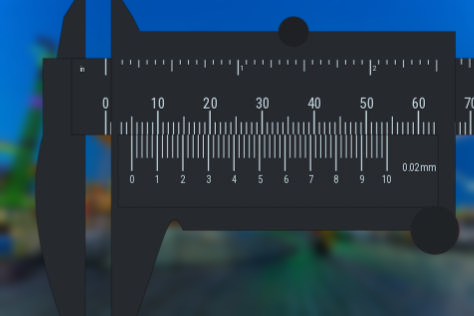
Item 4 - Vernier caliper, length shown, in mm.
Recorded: 5.0 mm
